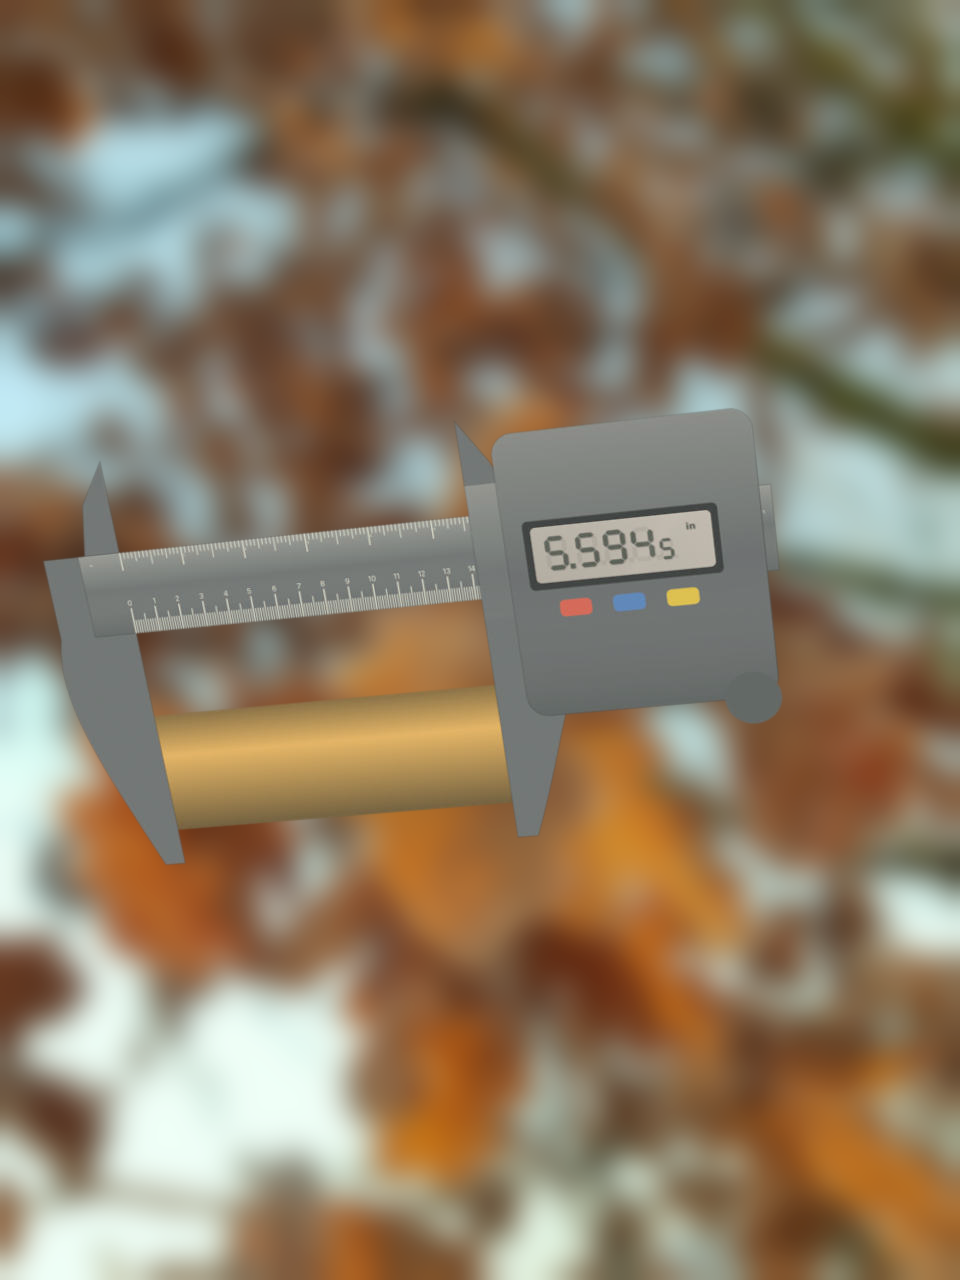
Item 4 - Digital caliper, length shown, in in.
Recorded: 5.5945 in
